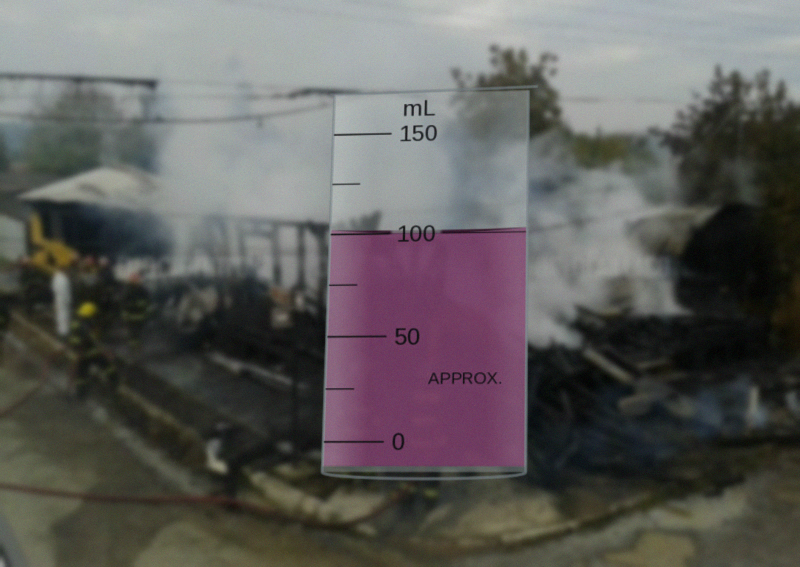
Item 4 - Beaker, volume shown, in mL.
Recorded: 100 mL
